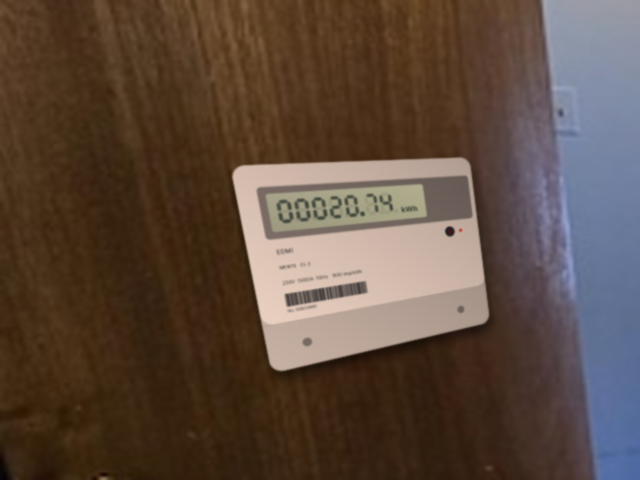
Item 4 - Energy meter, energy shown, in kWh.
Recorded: 20.74 kWh
